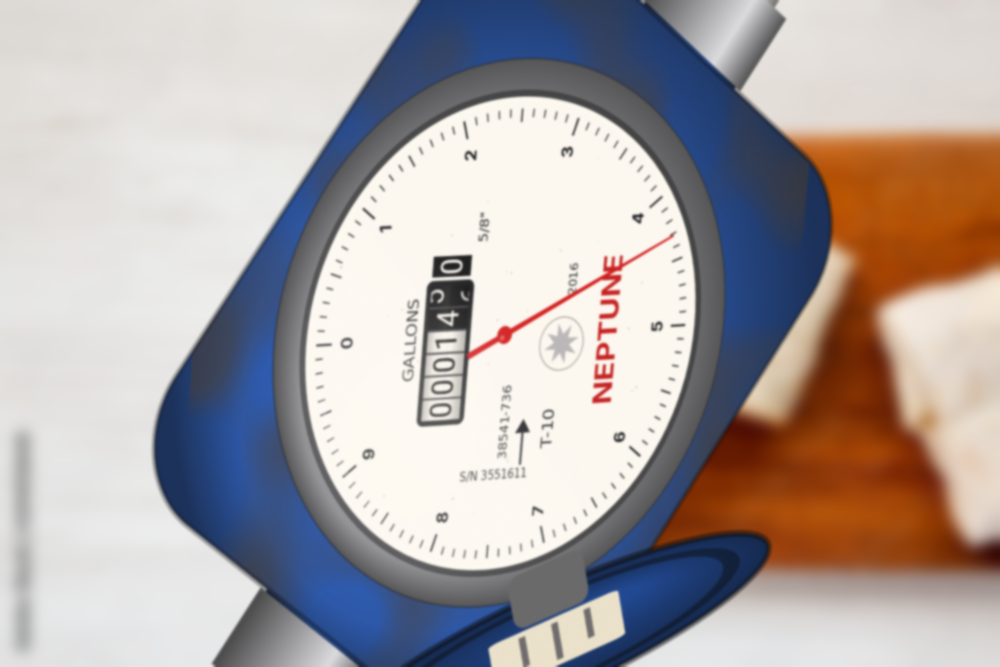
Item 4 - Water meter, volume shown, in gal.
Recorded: 1454.3 gal
